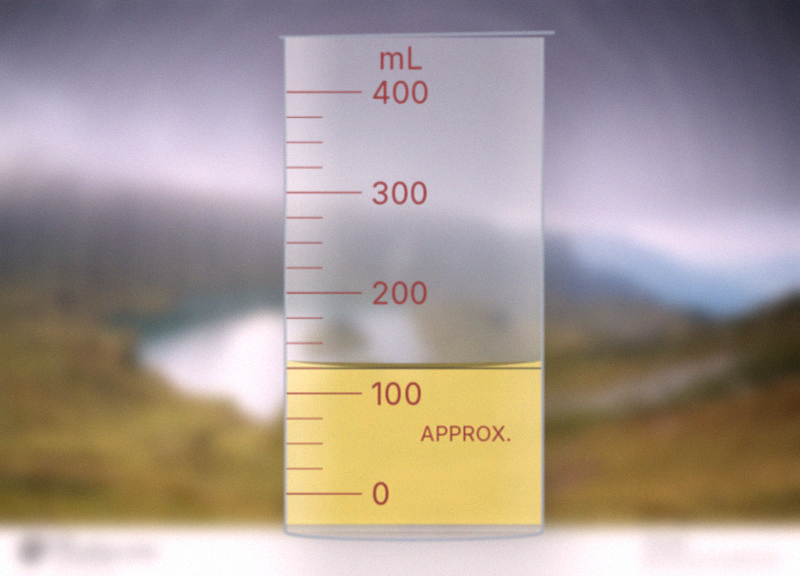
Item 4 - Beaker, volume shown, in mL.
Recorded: 125 mL
